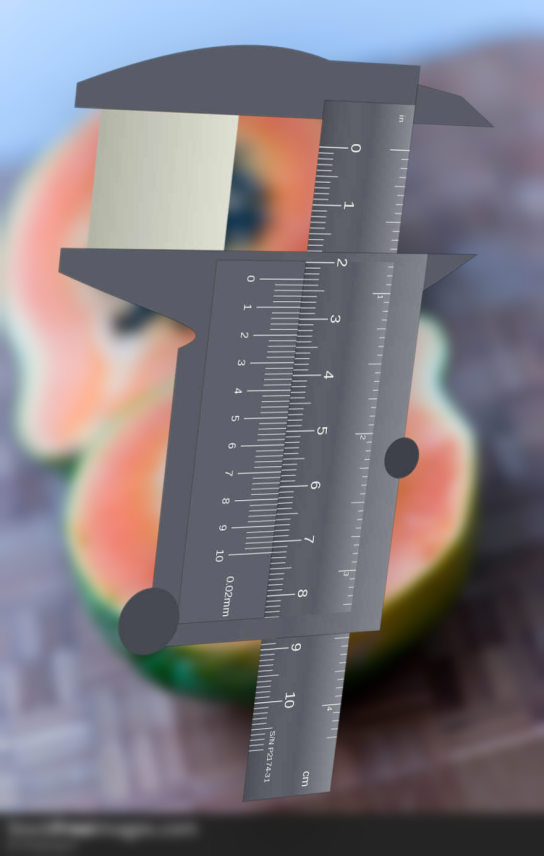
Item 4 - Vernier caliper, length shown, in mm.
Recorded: 23.0 mm
